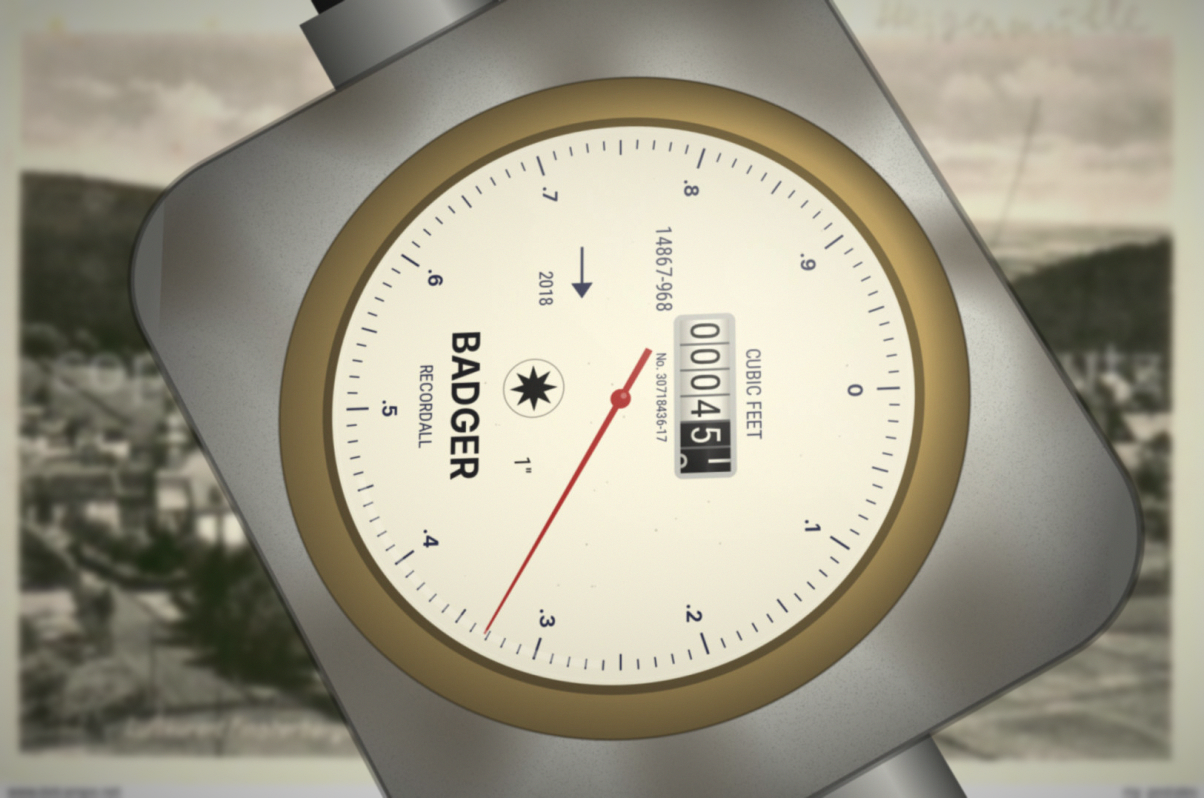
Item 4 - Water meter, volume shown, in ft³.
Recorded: 451.33 ft³
